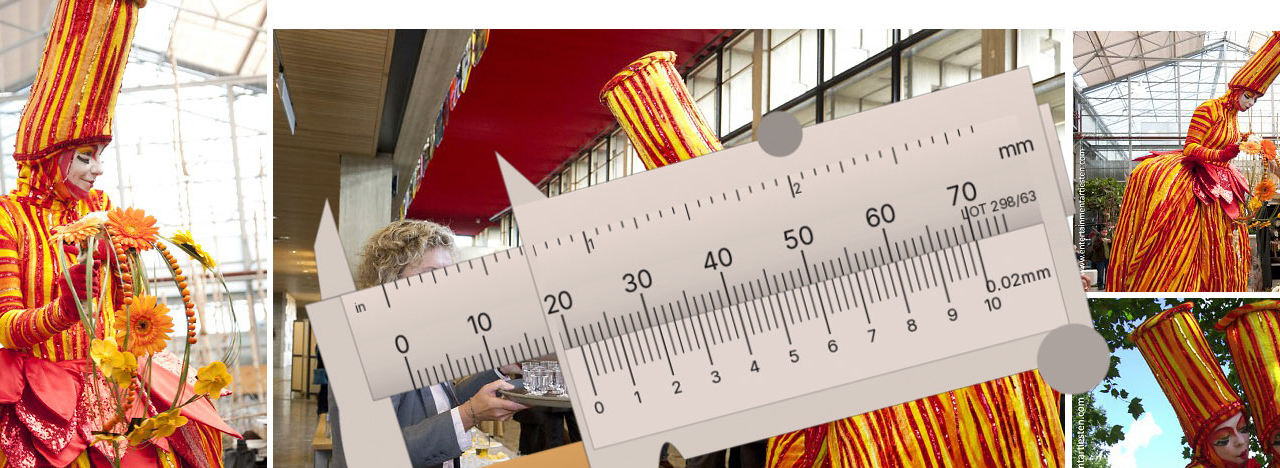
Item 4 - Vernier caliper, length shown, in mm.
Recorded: 21.2 mm
